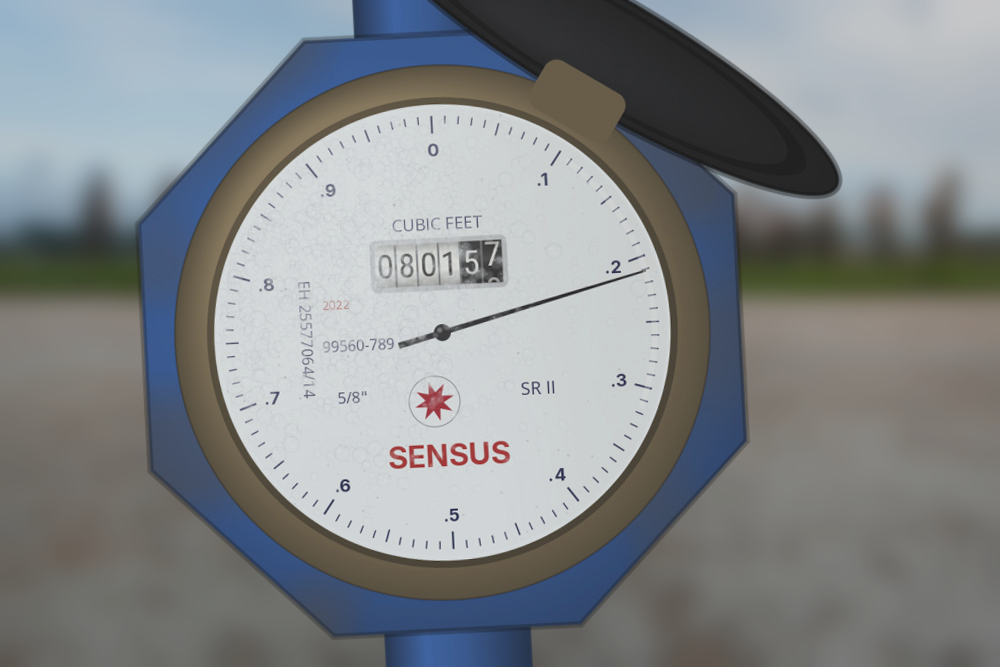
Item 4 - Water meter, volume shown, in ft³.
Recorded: 80157.21 ft³
